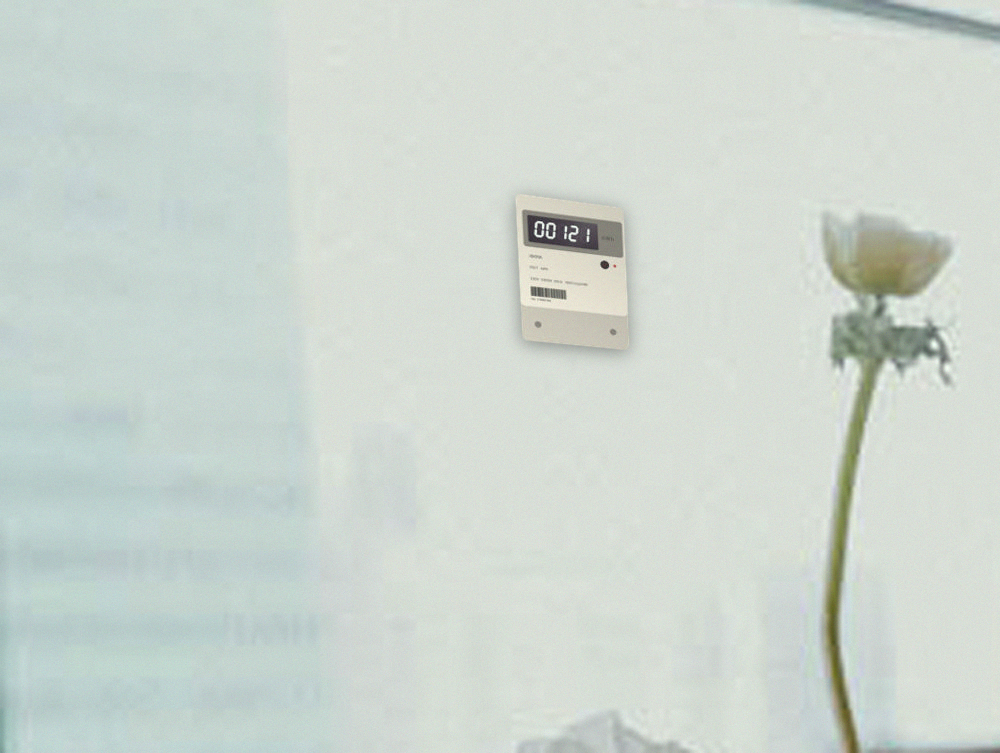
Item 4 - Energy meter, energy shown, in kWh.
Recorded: 121 kWh
